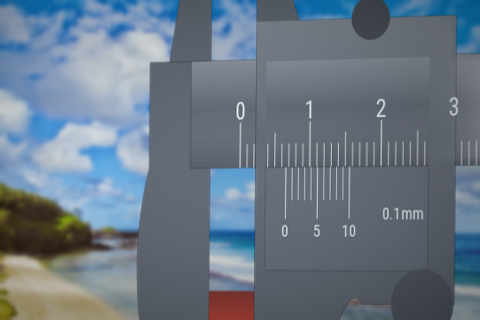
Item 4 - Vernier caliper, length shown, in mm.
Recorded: 6.6 mm
